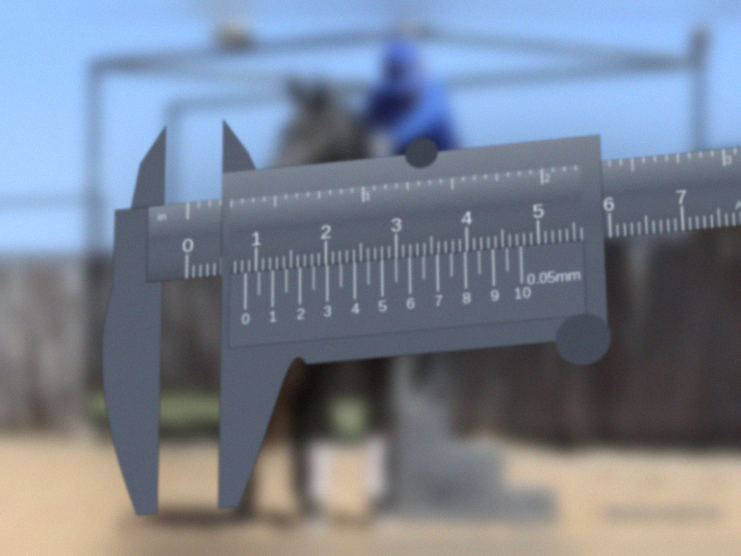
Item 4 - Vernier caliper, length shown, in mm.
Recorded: 8.5 mm
